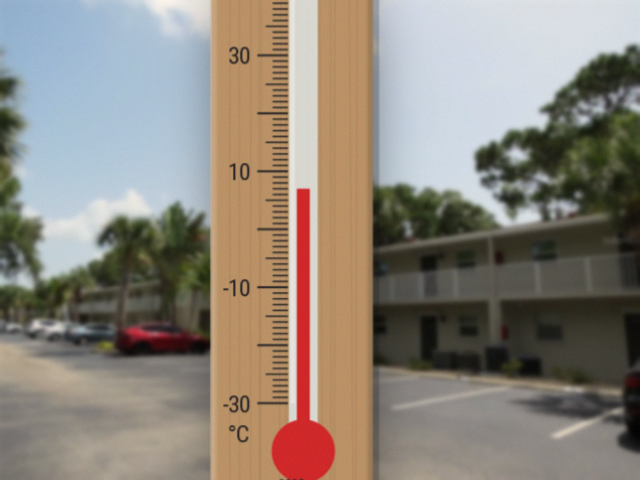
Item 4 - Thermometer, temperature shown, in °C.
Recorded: 7 °C
